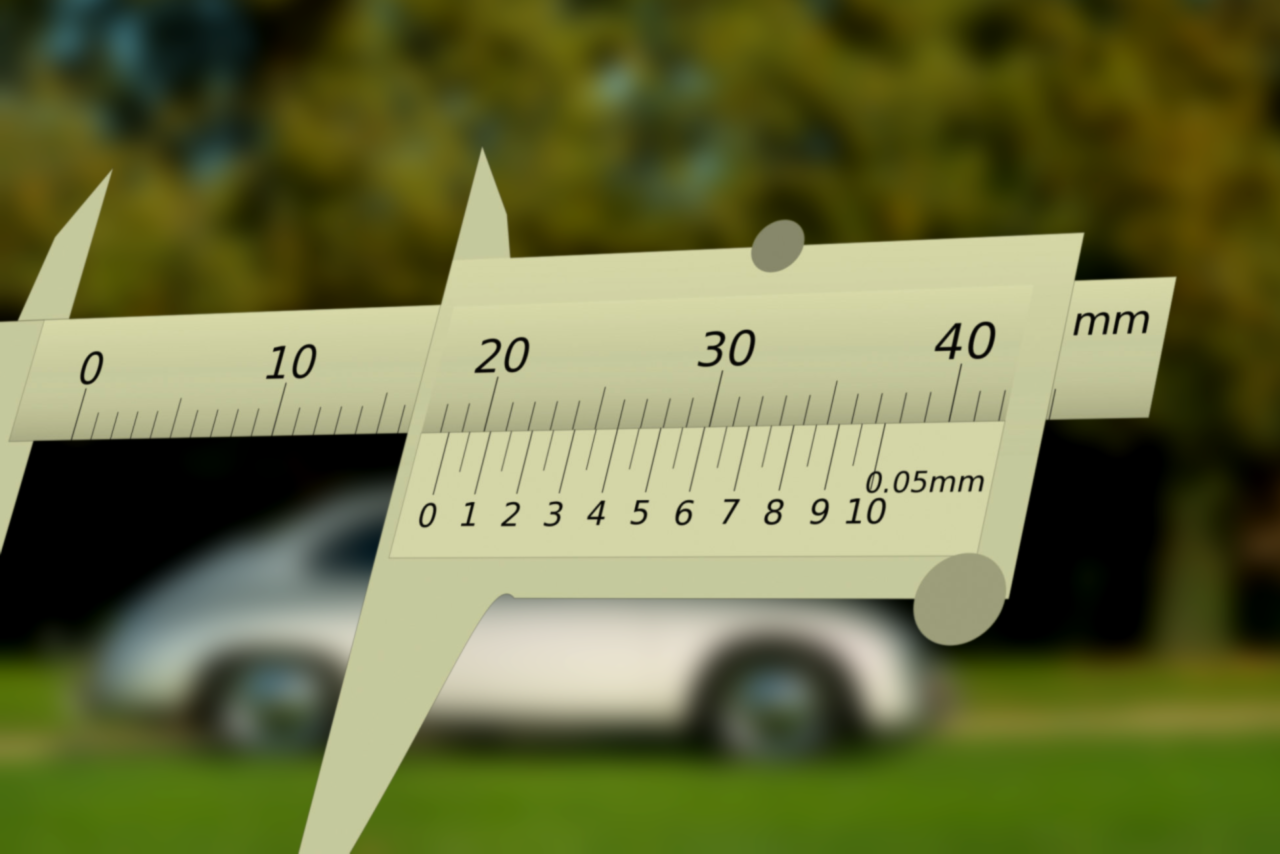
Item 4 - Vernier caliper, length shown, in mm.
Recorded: 18.4 mm
